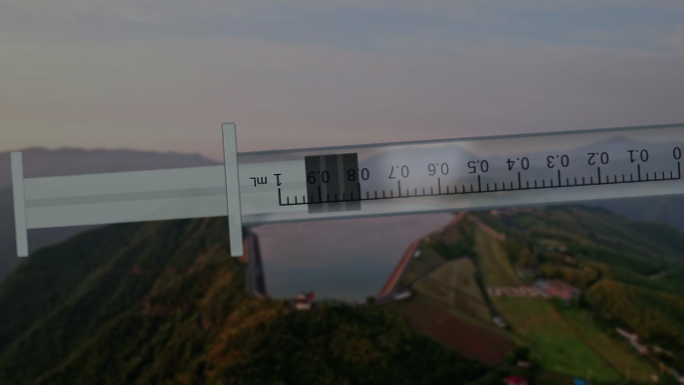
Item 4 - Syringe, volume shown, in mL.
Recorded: 0.8 mL
